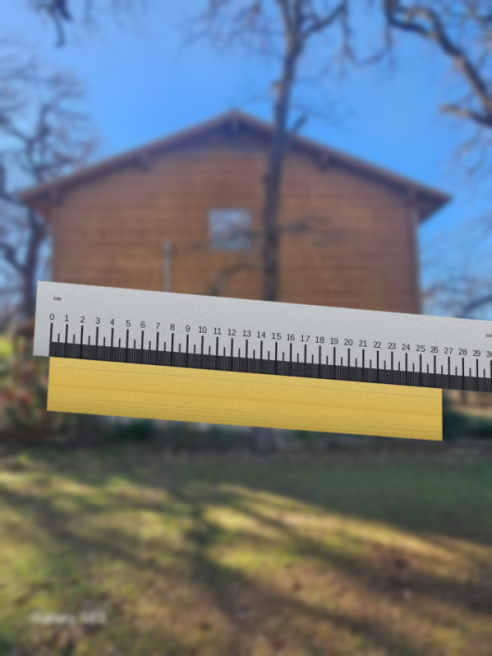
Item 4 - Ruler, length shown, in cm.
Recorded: 26.5 cm
